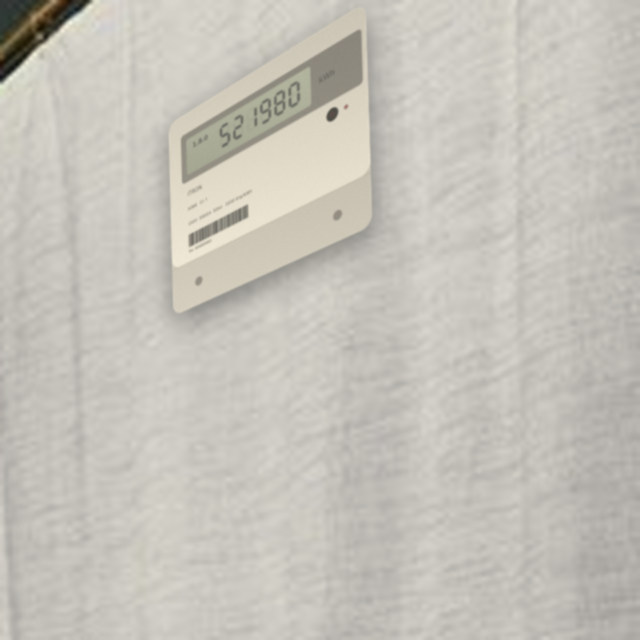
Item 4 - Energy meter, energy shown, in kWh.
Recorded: 521980 kWh
